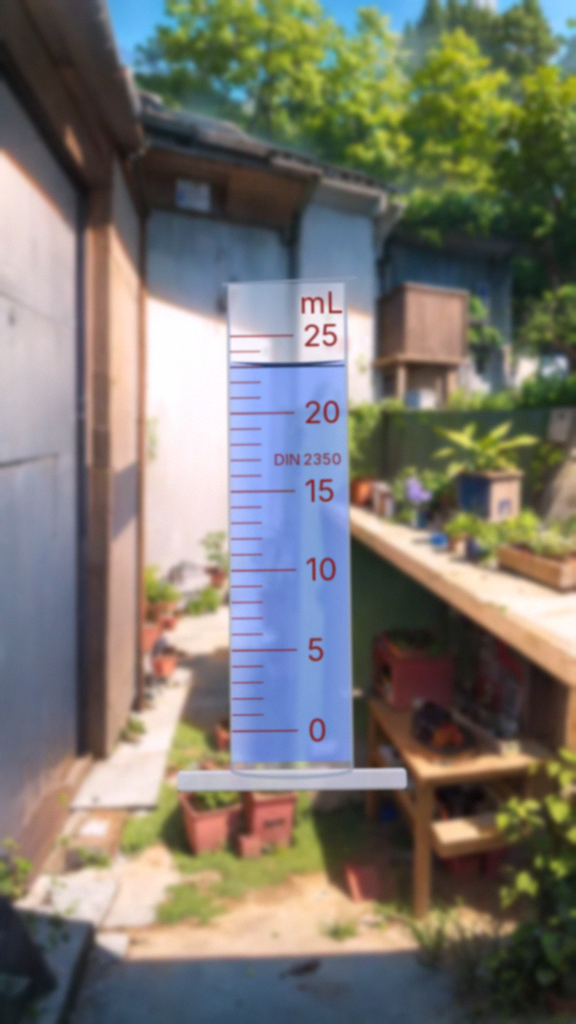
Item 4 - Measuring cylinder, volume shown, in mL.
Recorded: 23 mL
